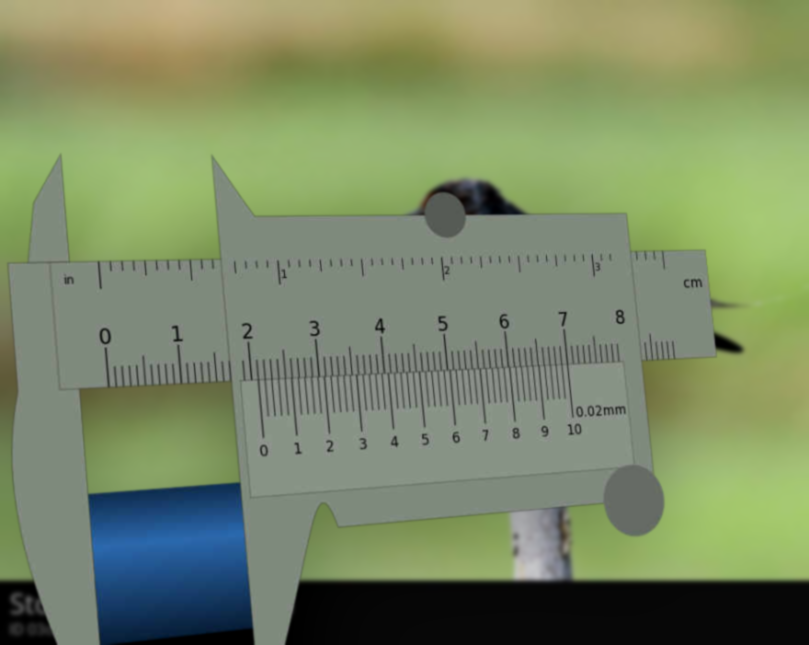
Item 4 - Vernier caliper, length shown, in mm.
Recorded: 21.0 mm
